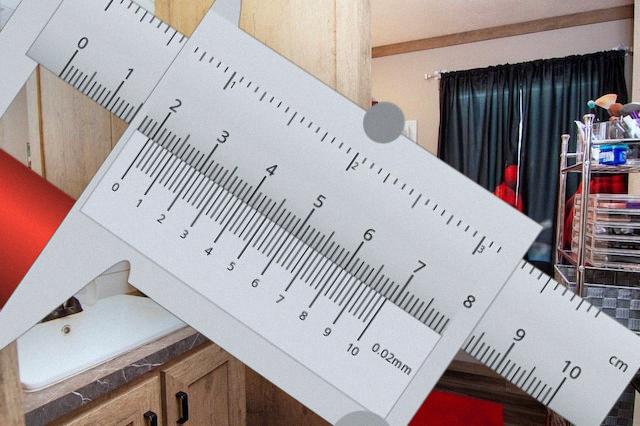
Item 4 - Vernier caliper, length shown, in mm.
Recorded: 19.6 mm
